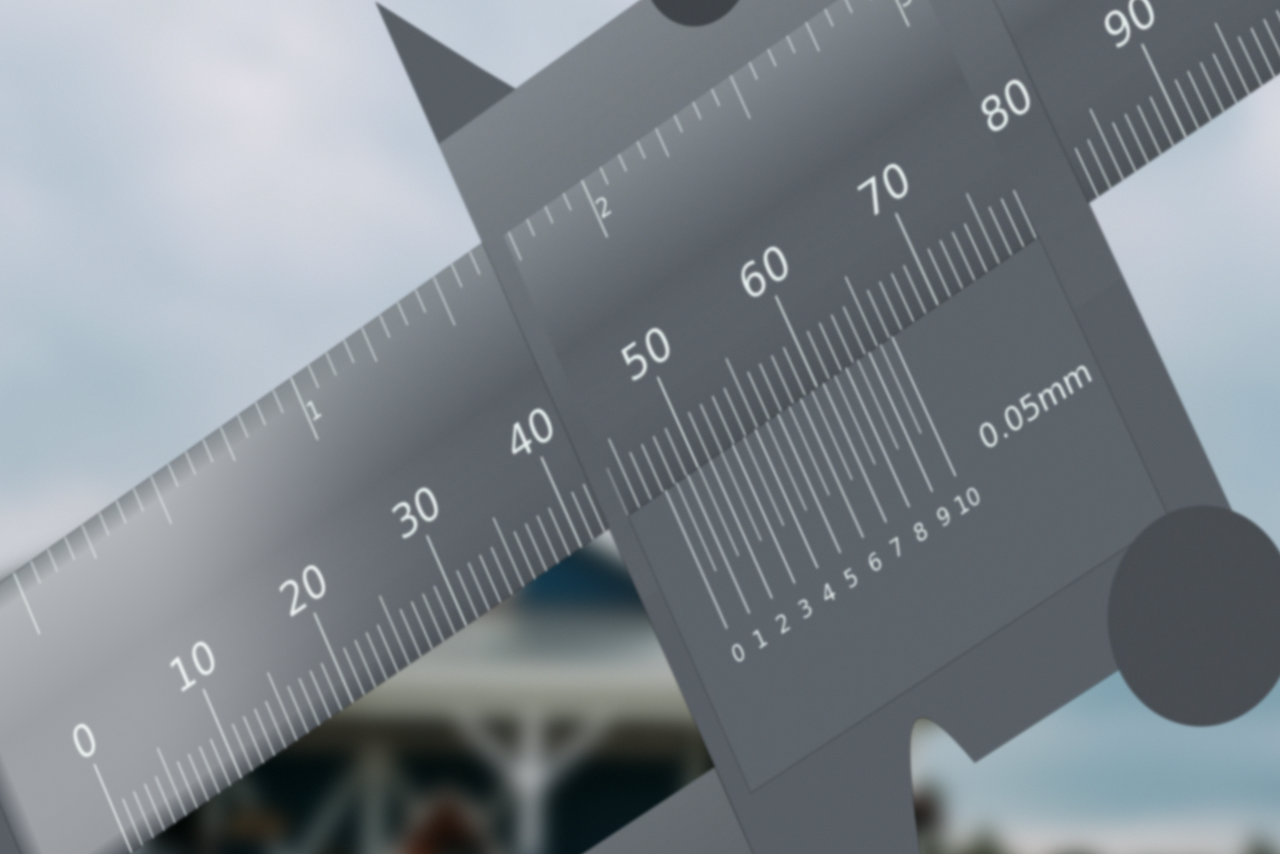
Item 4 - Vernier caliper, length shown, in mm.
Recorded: 47.2 mm
